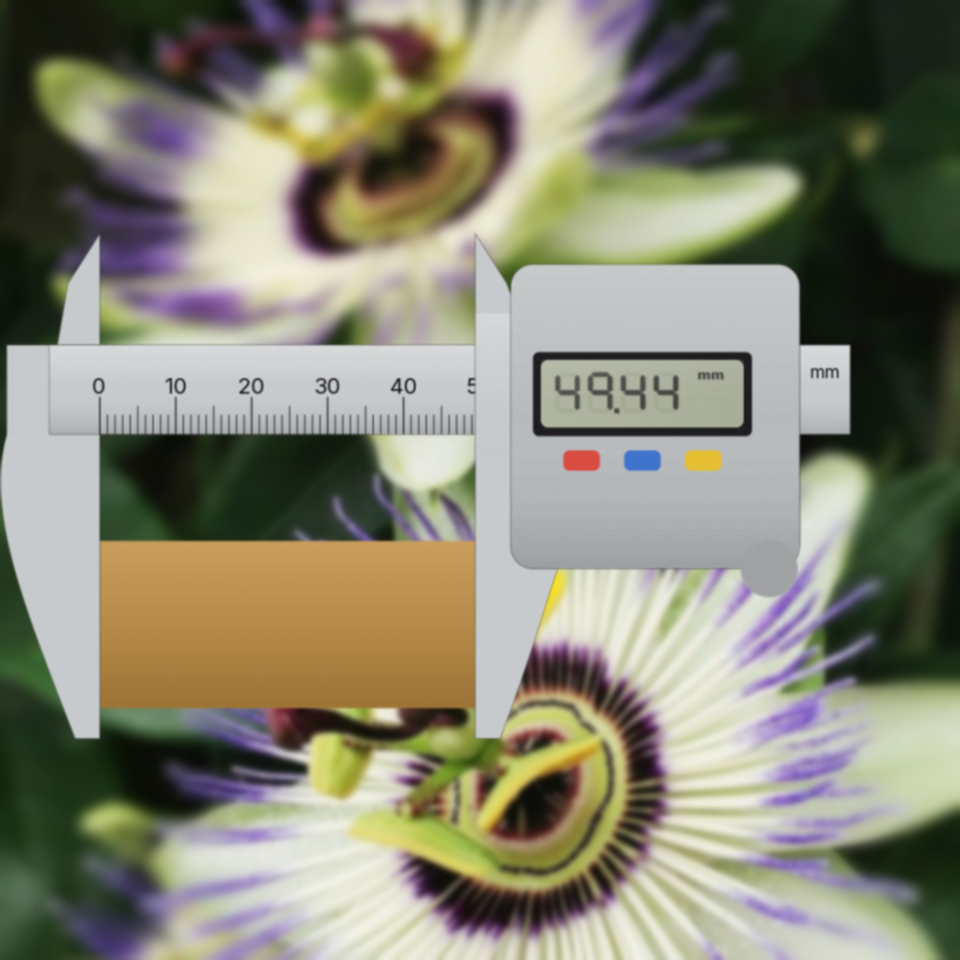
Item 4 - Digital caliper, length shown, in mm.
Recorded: 49.44 mm
